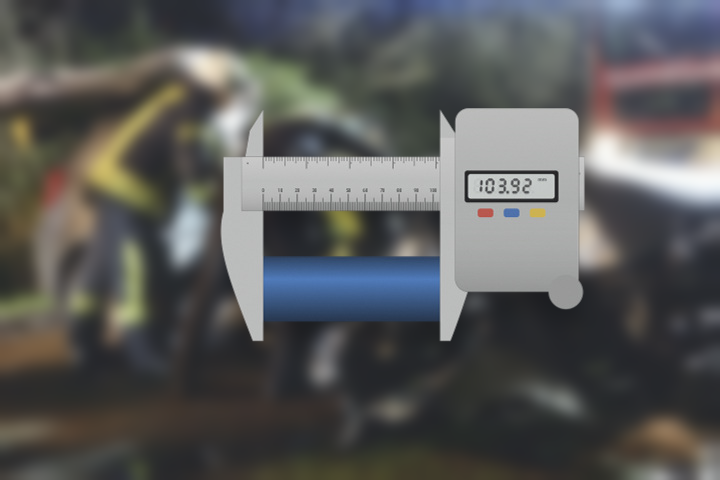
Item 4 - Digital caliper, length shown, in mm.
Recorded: 103.92 mm
